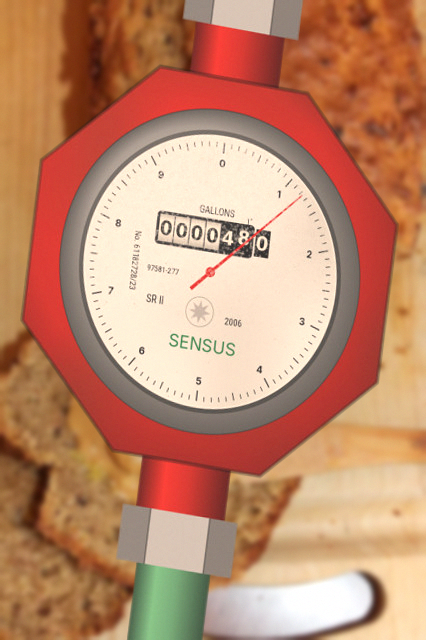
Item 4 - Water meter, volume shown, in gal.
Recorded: 481.2 gal
